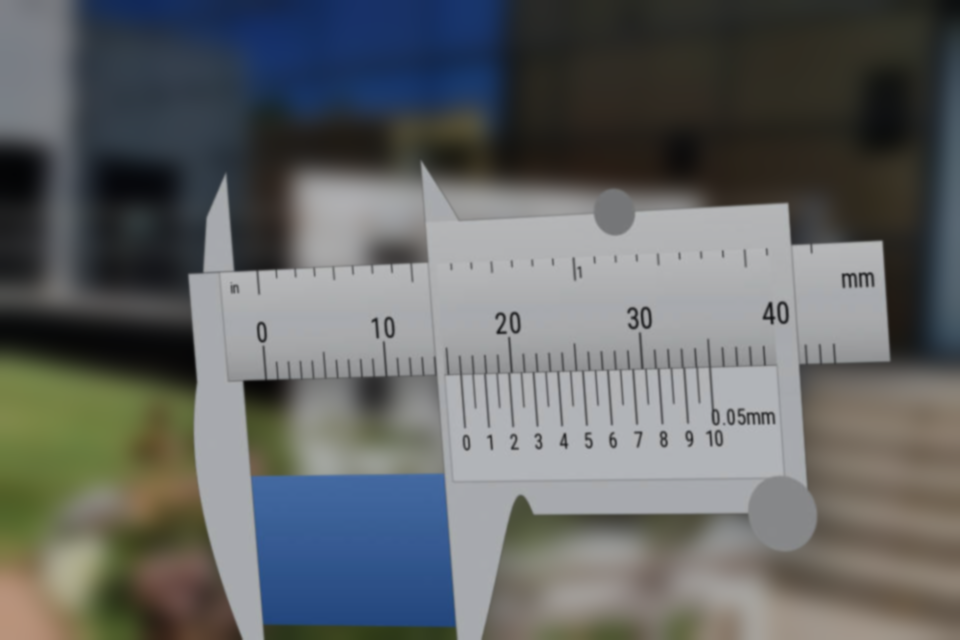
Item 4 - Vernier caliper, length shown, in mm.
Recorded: 16.0 mm
